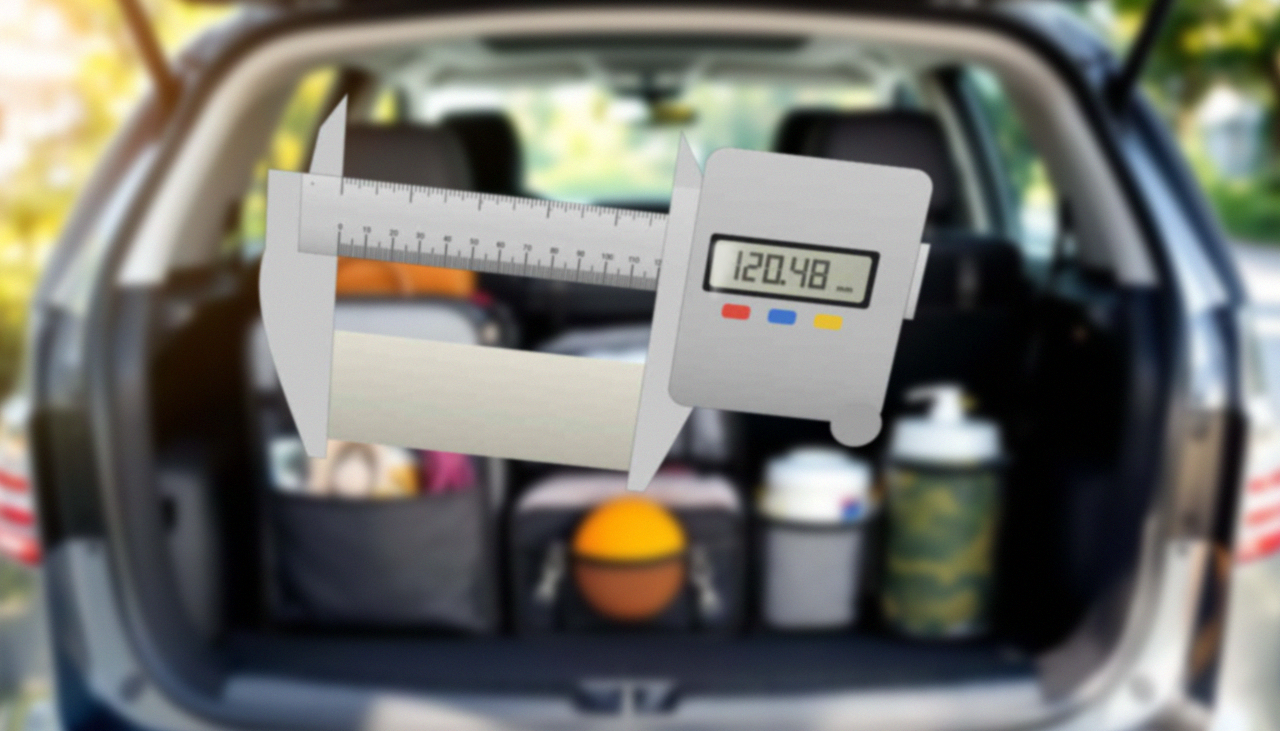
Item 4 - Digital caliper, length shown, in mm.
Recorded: 120.48 mm
